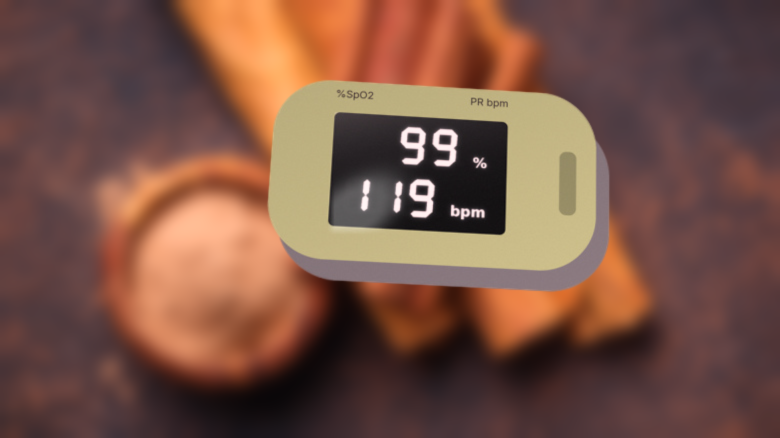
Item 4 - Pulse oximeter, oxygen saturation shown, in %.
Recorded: 99 %
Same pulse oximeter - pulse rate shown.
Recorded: 119 bpm
